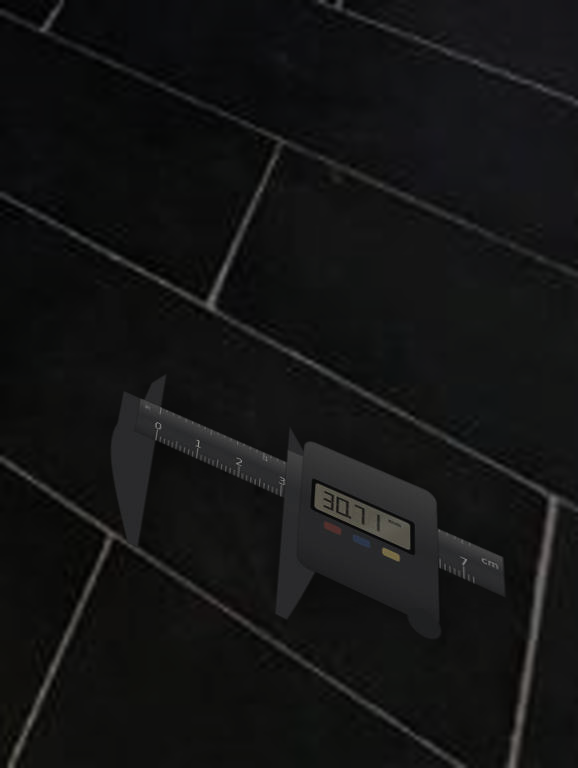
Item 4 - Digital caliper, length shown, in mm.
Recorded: 30.71 mm
